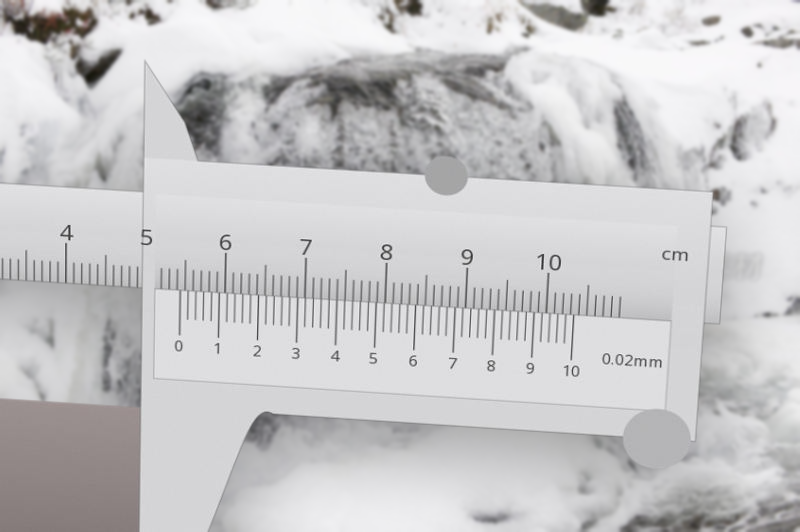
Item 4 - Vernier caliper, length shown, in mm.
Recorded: 54.4 mm
